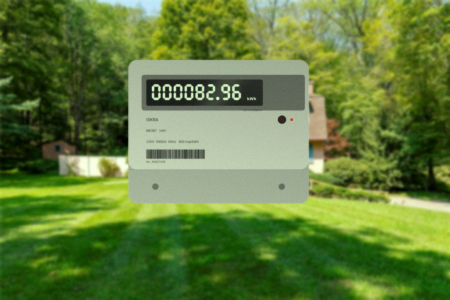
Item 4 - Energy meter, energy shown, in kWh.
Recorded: 82.96 kWh
